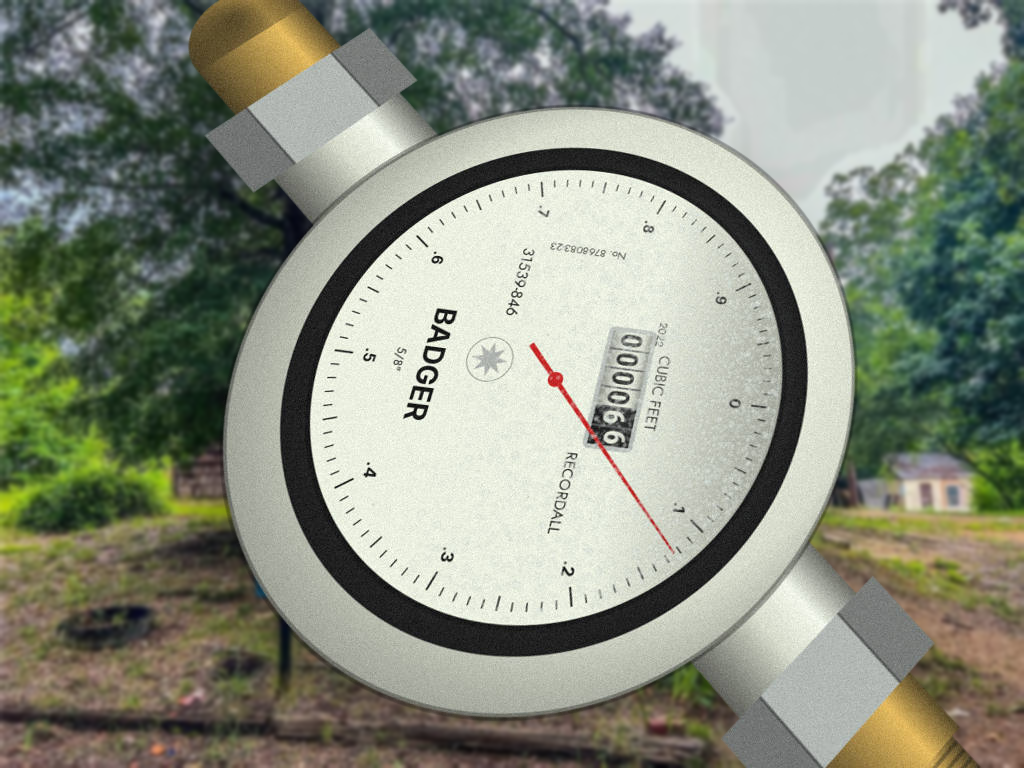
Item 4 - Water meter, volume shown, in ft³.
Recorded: 66.12 ft³
